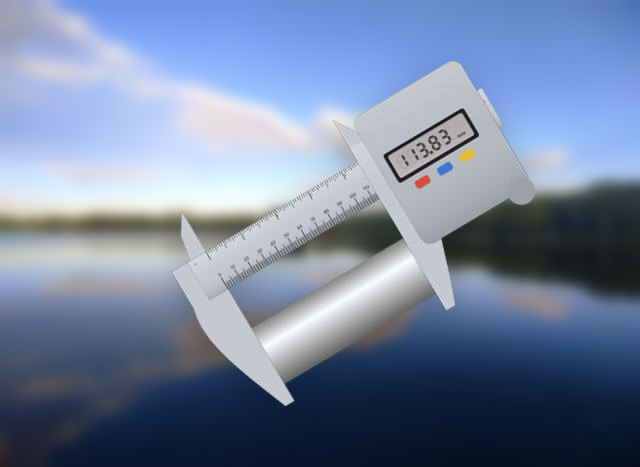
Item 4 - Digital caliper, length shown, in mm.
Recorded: 113.83 mm
